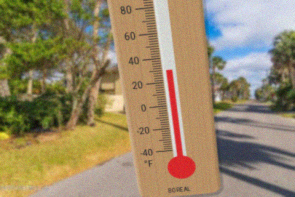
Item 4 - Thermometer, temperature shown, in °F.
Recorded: 30 °F
